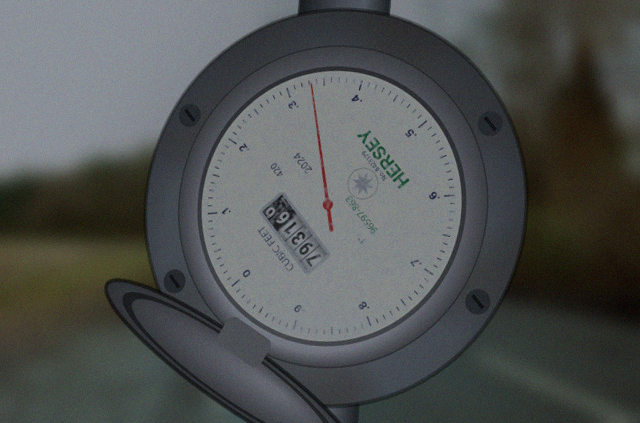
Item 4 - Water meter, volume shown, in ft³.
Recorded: 793166.33 ft³
